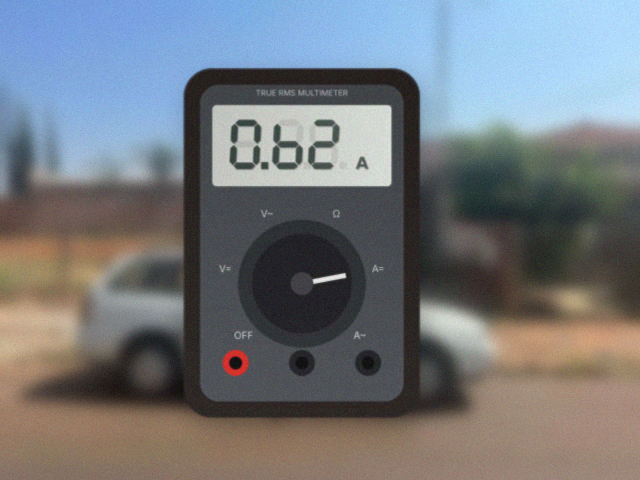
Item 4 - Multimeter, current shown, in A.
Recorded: 0.62 A
